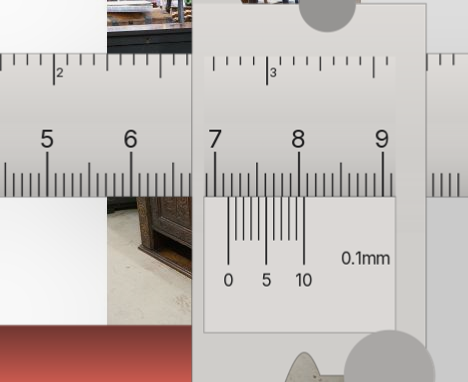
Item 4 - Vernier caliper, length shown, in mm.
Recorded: 71.6 mm
